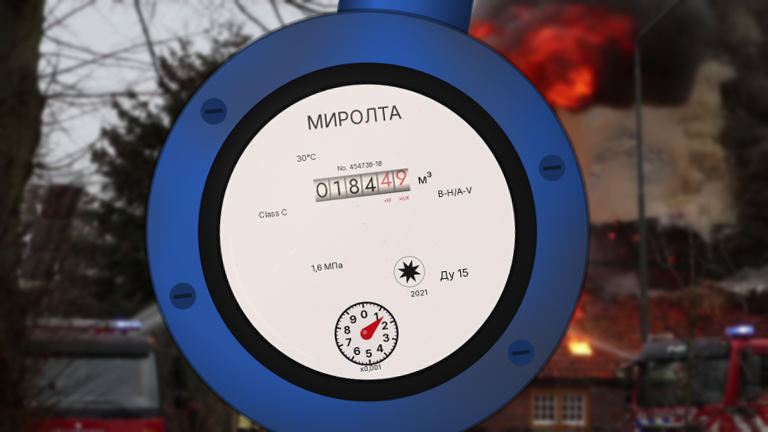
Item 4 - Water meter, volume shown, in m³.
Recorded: 184.491 m³
